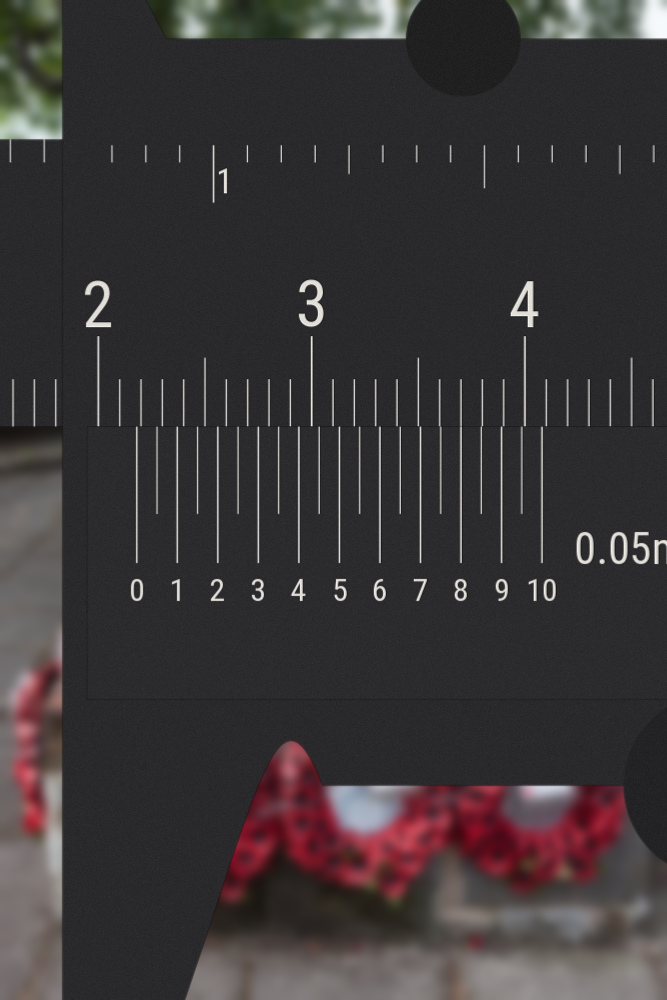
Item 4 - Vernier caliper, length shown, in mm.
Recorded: 21.8 mm
